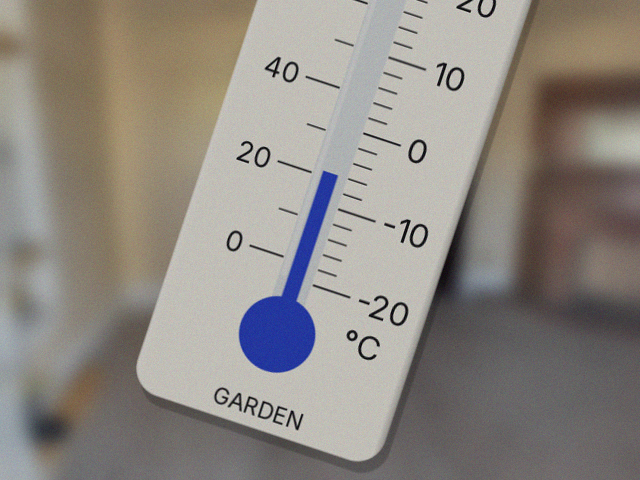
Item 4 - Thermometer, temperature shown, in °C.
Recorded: -6 °C
